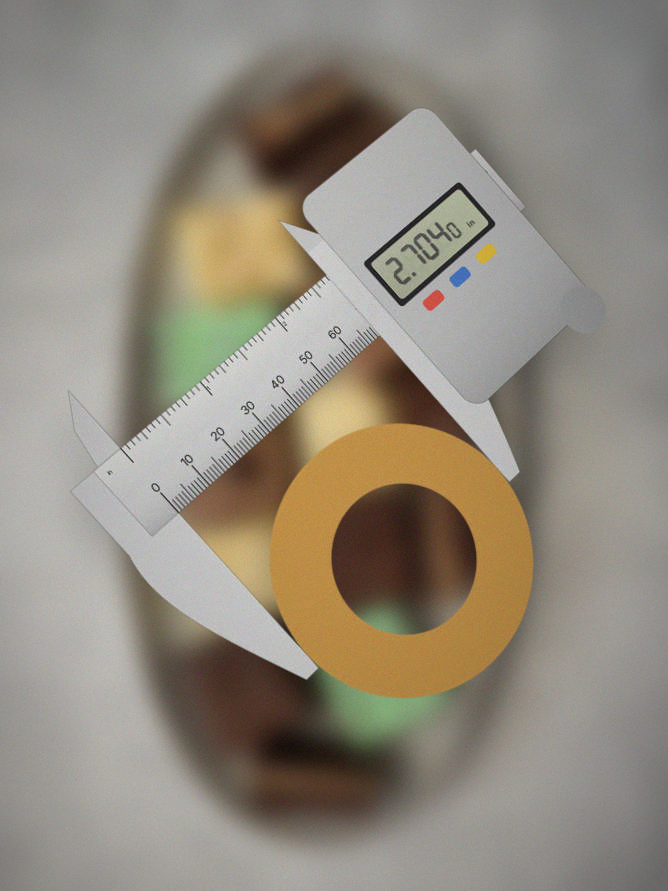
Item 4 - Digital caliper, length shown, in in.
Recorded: 2.7040 in
